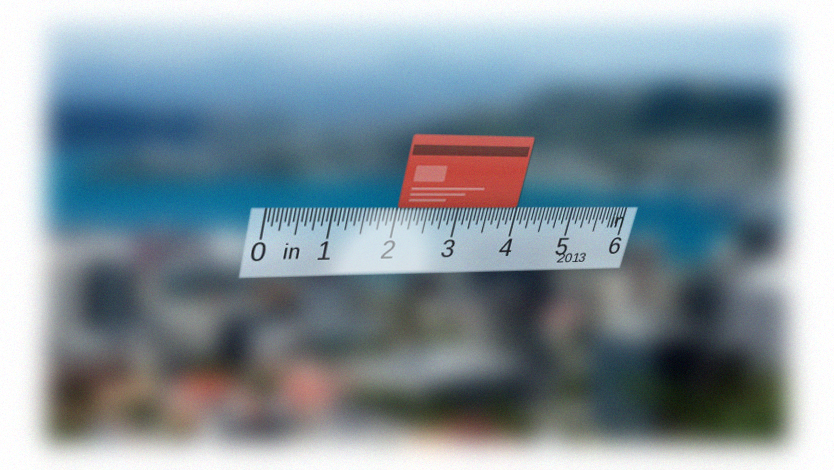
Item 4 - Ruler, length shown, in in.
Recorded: 2 in
